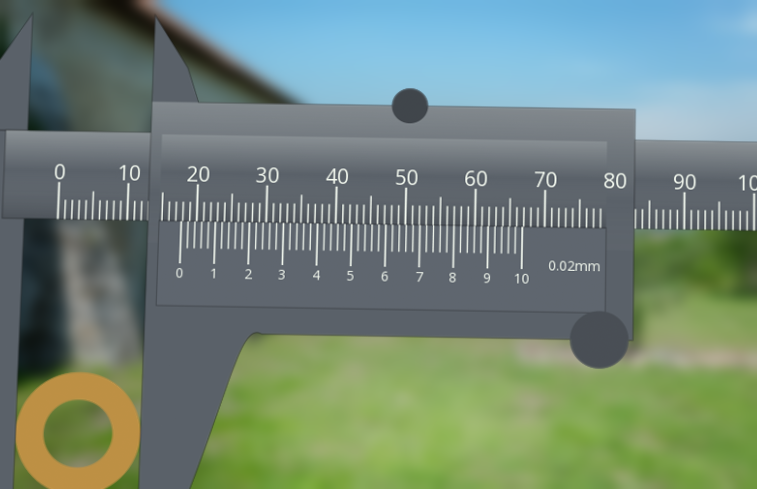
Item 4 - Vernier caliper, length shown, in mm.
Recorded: 17.8 mm
